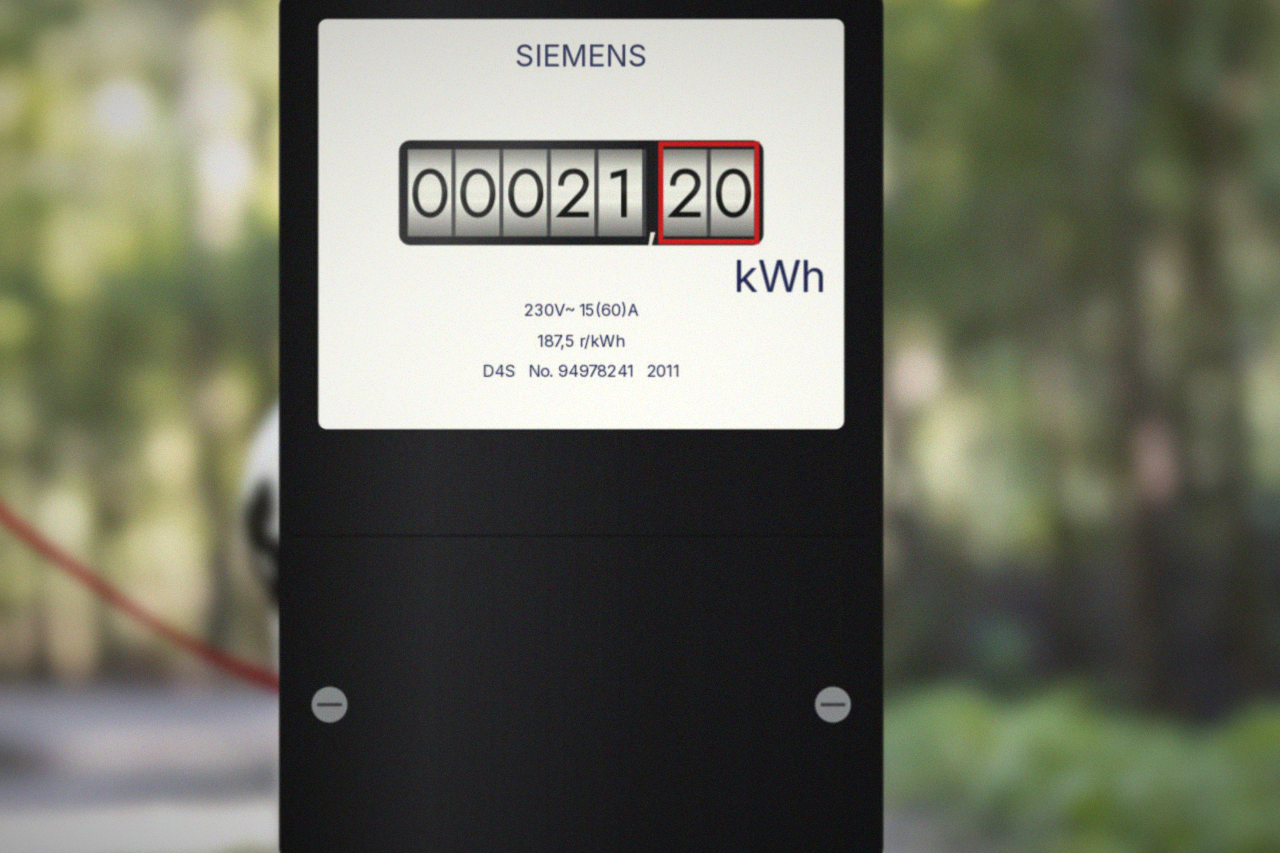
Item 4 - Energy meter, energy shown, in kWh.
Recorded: 21.20 kWh
